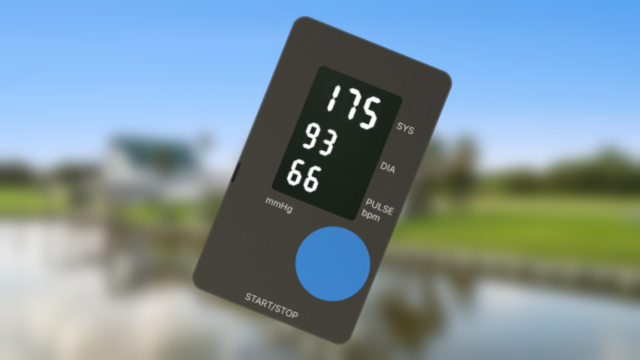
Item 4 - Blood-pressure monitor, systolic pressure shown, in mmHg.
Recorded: 175 mmHg
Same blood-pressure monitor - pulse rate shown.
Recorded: 66 bpm
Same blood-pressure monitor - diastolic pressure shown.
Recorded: 93 mmHg
